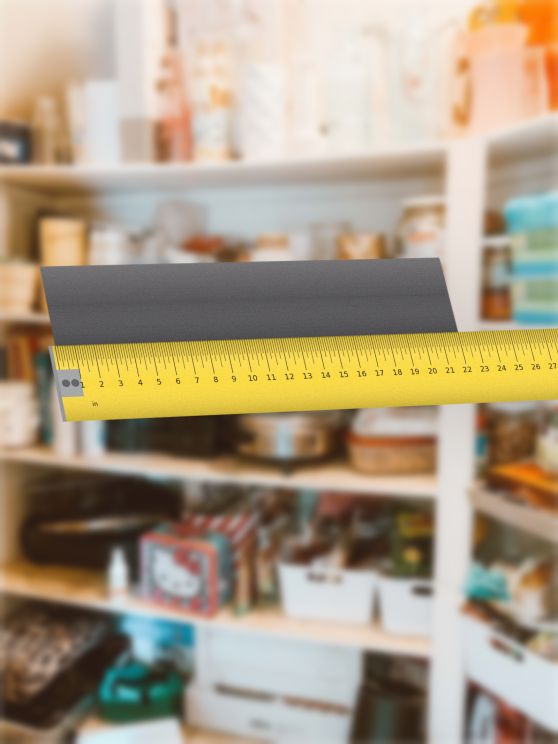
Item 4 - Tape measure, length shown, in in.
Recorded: 22 in
